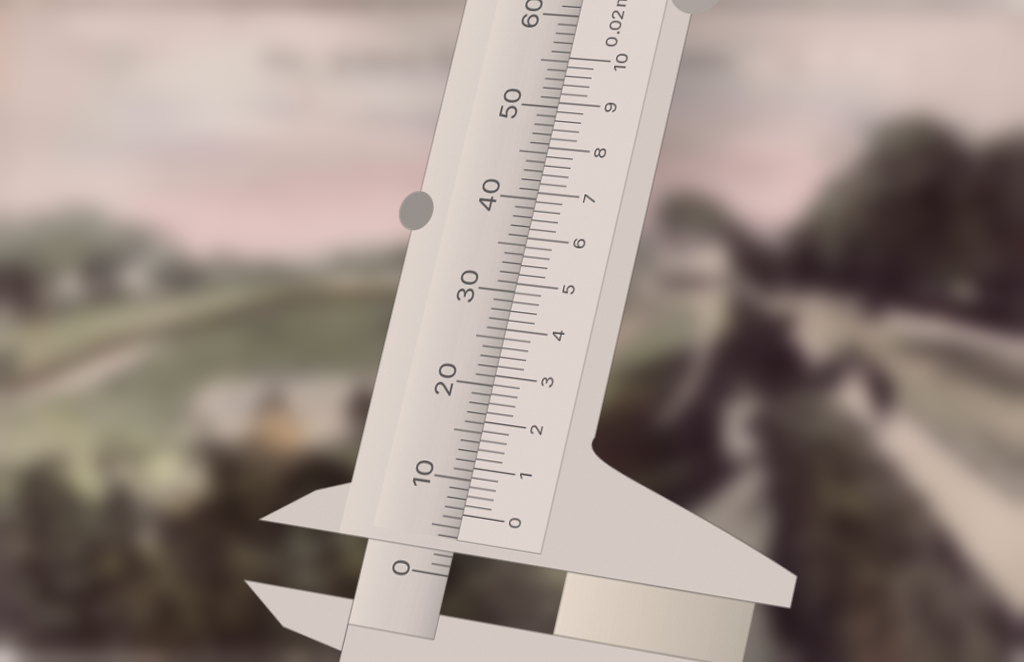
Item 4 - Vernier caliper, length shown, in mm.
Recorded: 6.4 mm
